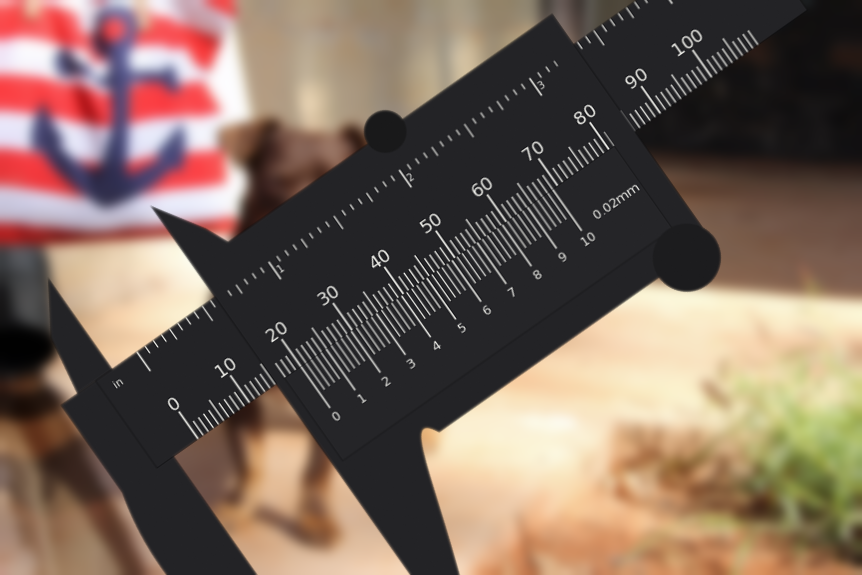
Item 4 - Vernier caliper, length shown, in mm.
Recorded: 20.0 mm
